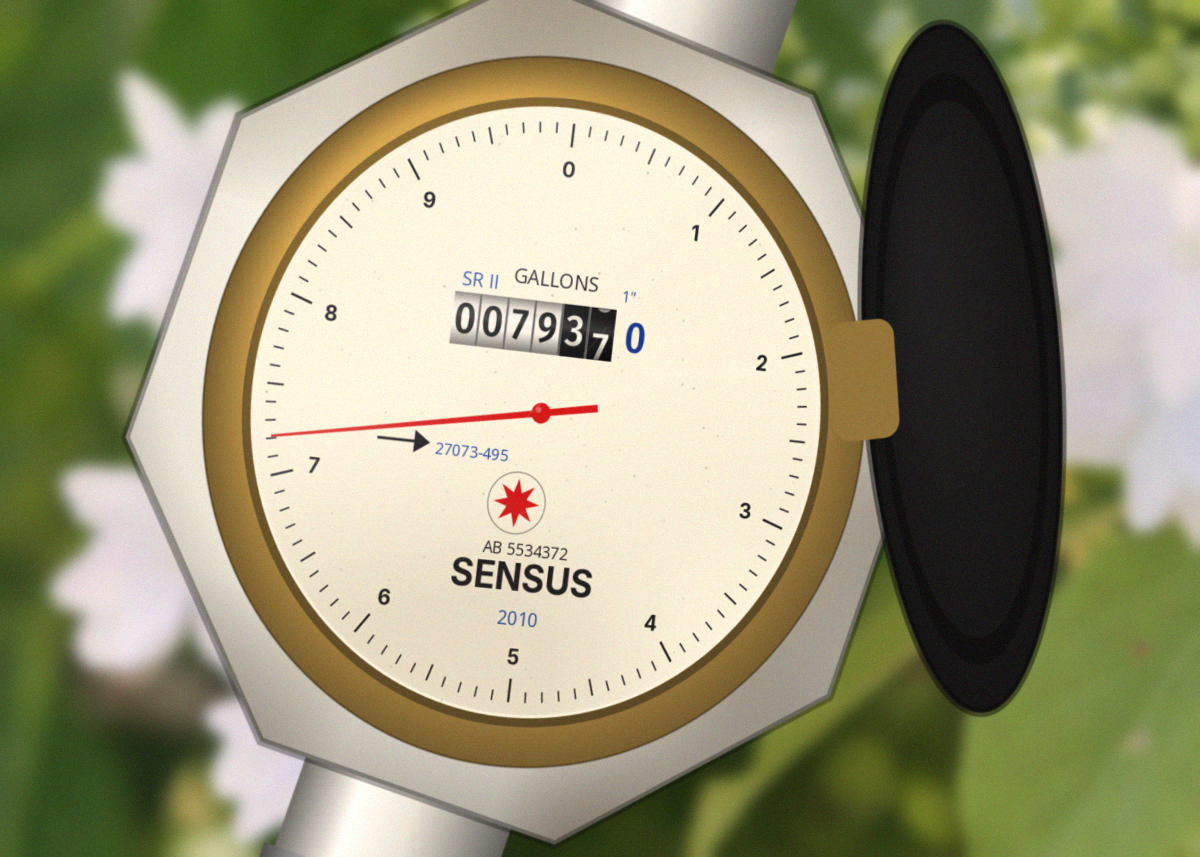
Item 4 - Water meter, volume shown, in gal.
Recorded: 79367.2 gal
